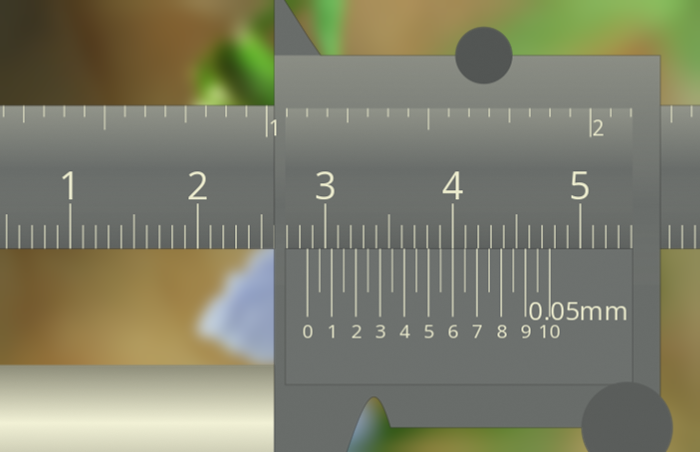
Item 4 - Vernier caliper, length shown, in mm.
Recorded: 28.6 mm
